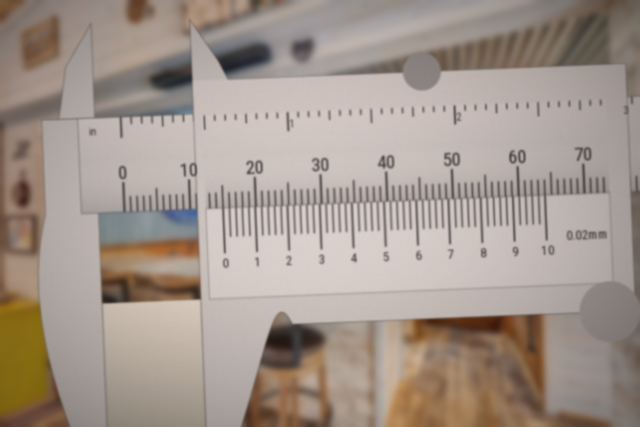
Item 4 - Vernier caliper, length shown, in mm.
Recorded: 15.0 mm
